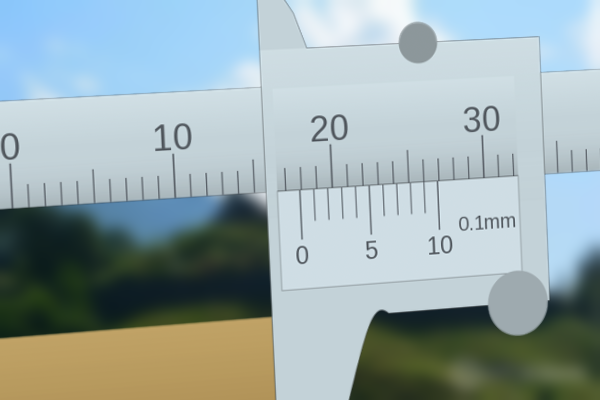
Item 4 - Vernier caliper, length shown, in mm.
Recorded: 17.9 mm
